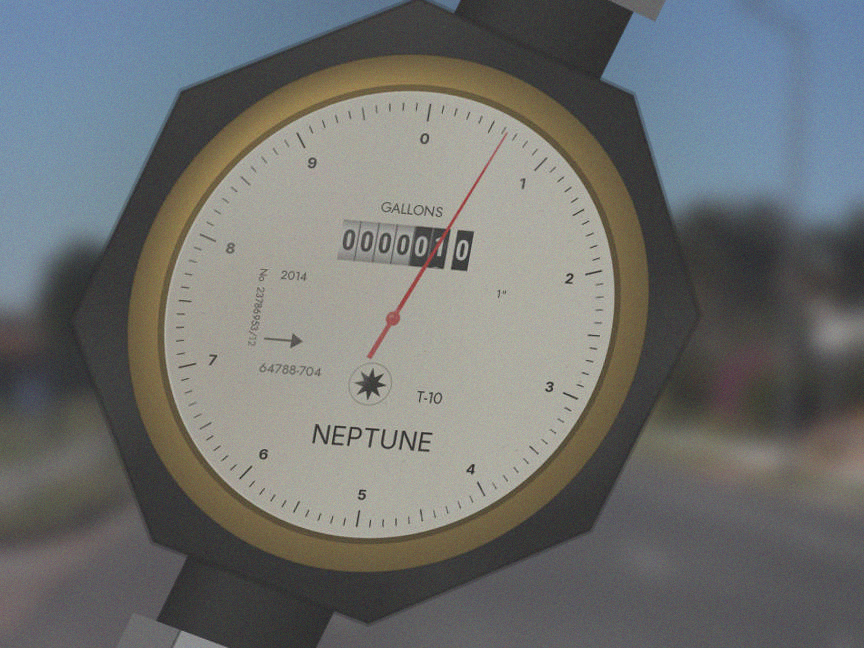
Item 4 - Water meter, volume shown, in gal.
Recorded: 10.6 gal
